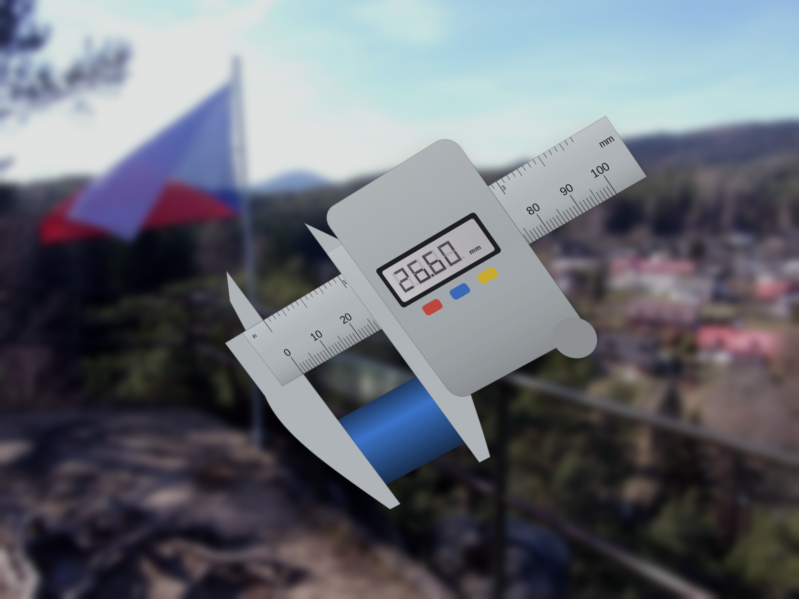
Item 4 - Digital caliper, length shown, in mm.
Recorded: 26.60 mm
